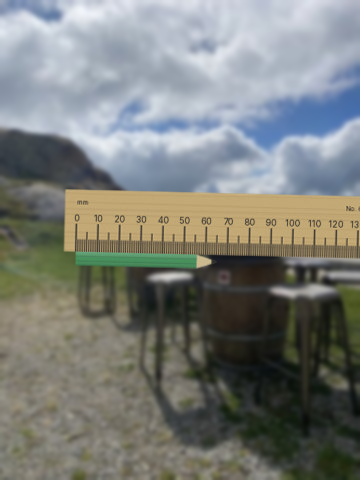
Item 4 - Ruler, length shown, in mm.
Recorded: 65 mm
